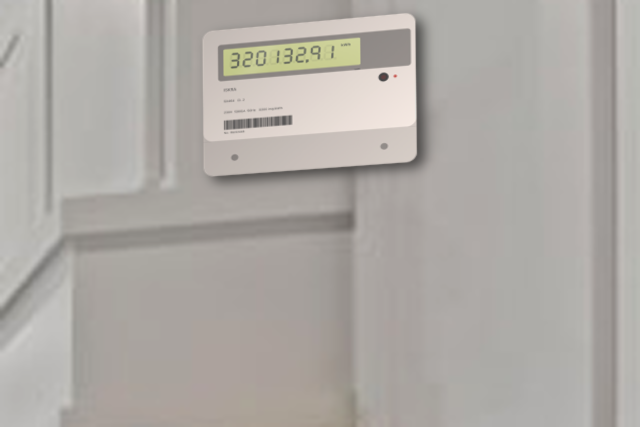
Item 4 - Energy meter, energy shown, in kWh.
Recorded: 320132.91 kWh
